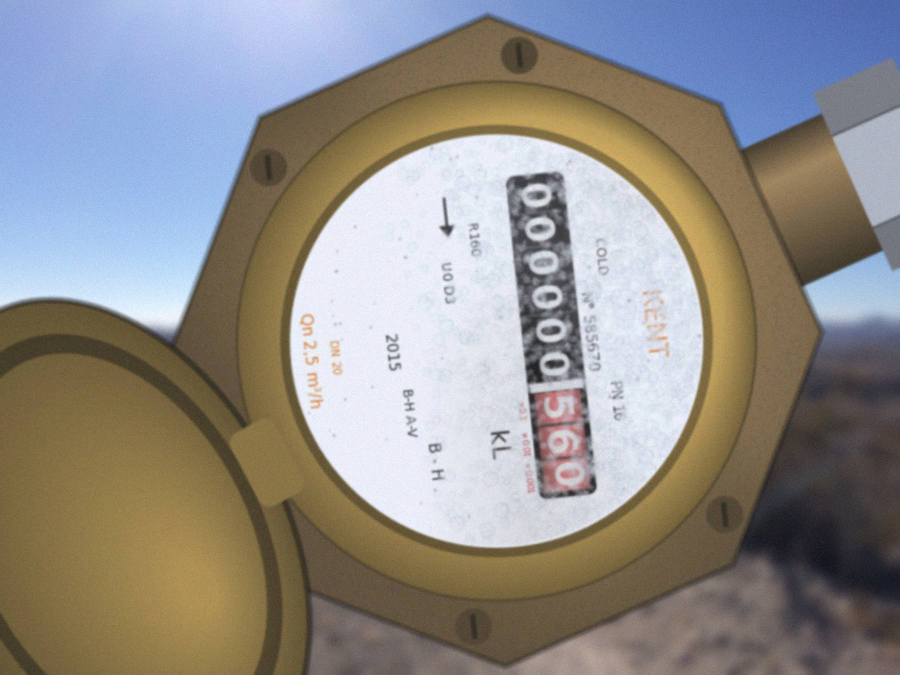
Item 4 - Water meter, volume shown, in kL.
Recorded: 0.560 kL
